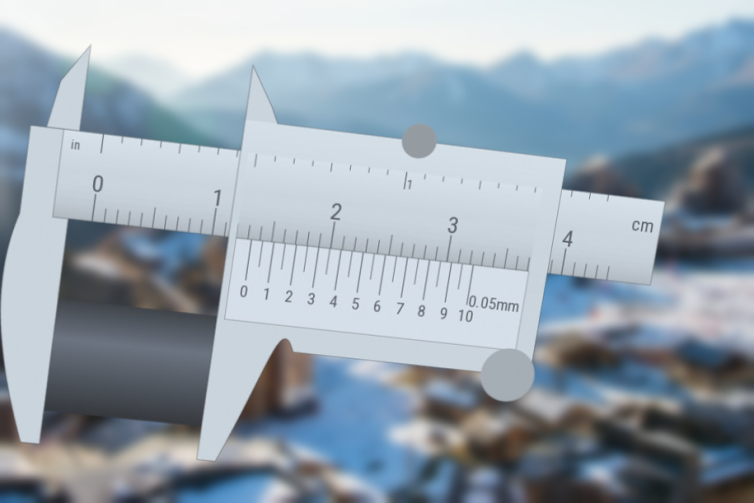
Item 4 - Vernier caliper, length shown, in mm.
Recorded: 13.3 mm
